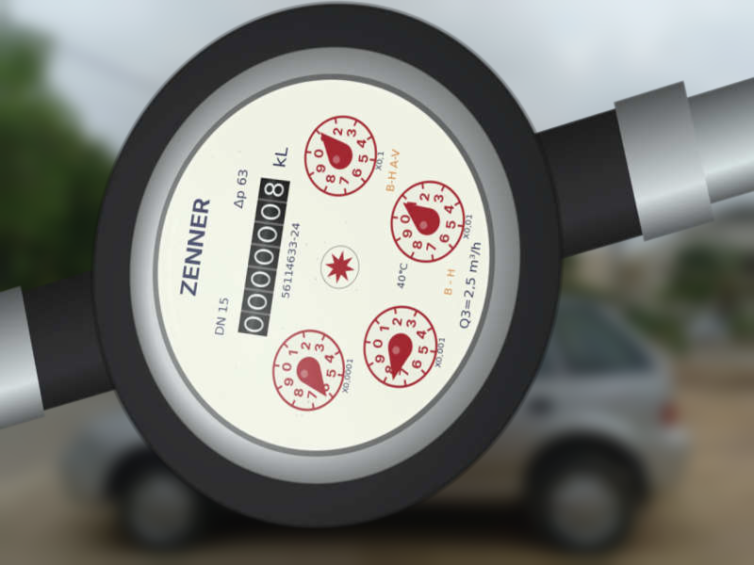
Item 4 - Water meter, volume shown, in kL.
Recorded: 8.1076 kL
